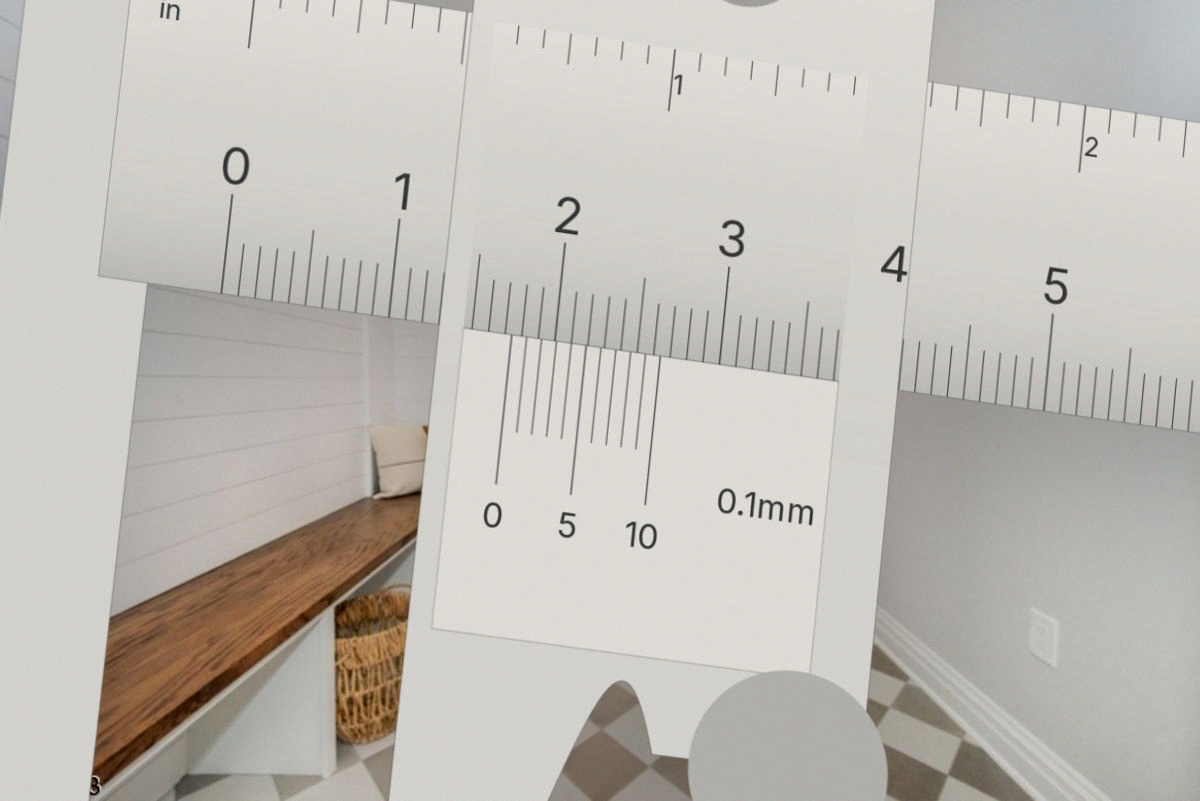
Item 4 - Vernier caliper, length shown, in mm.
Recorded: 17.4 mm
